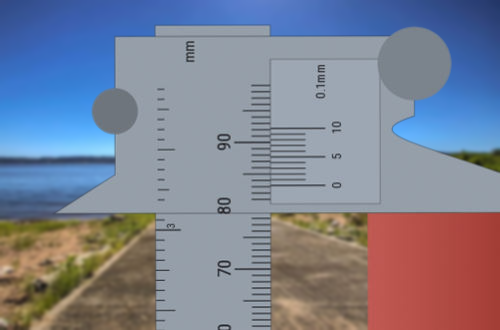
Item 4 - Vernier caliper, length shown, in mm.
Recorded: 83.2 mm
